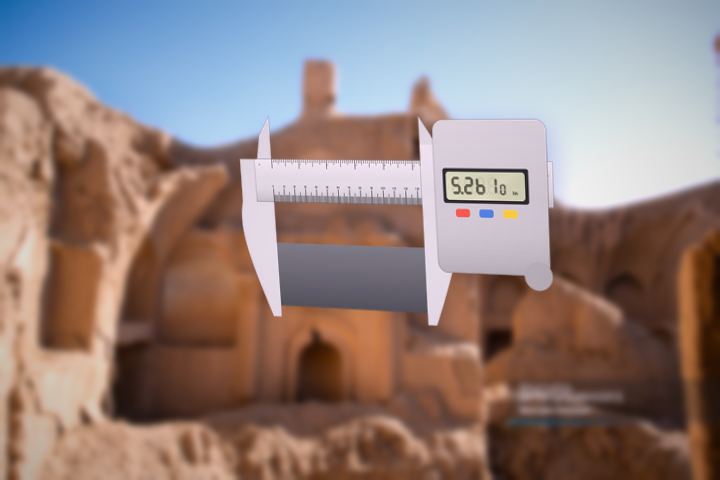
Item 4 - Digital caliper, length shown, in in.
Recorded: 5.2610 in
